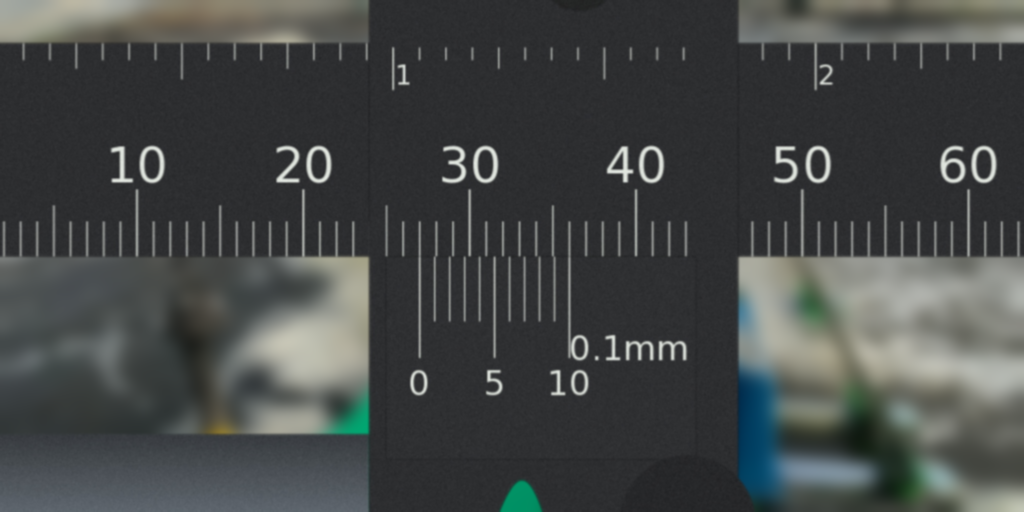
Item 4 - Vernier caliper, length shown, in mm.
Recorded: 27.0 mm
